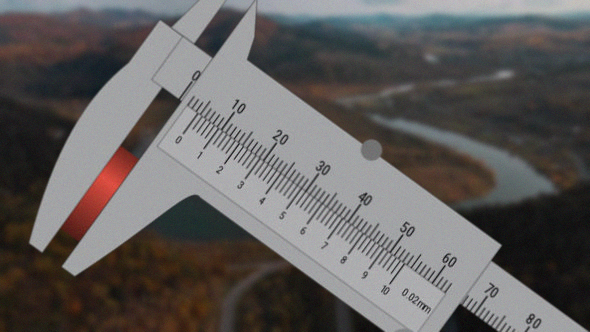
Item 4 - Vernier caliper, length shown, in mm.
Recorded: 4.5 mm
